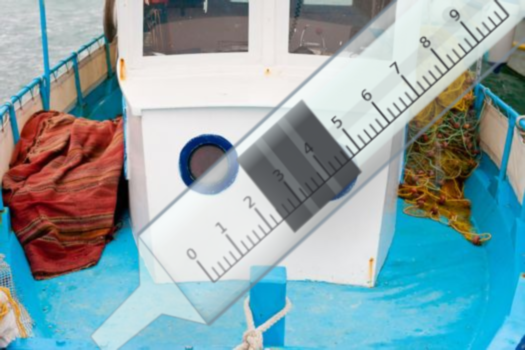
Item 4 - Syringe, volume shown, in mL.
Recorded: 2.4 mL
